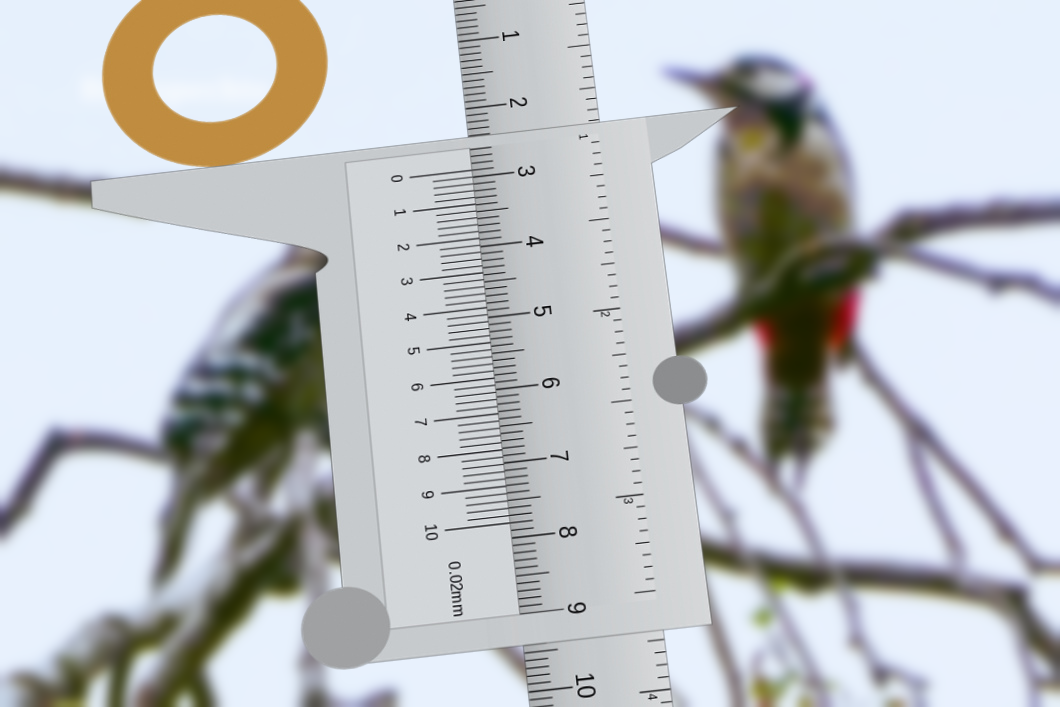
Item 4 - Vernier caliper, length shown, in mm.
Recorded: 29.0 mm
